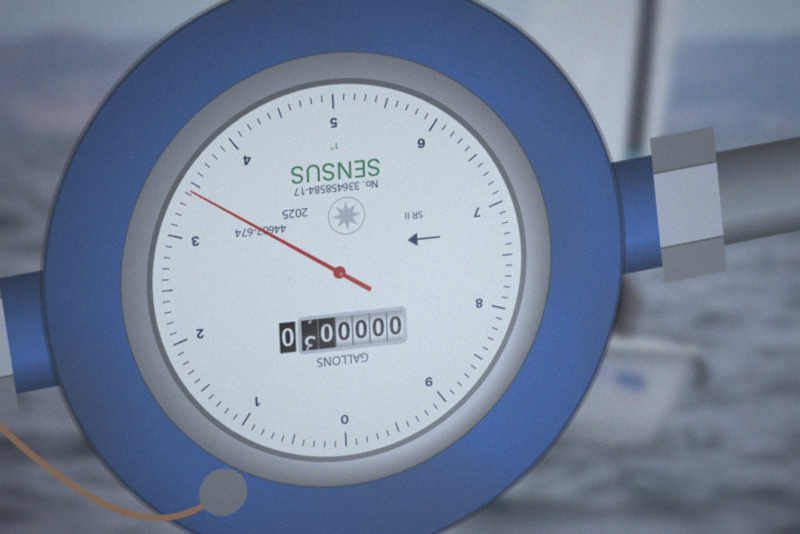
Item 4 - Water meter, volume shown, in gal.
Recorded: 33.4 gal
